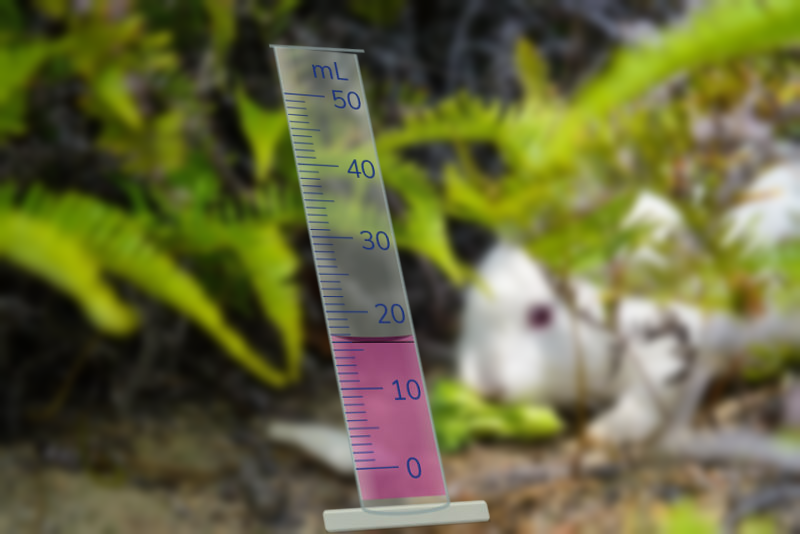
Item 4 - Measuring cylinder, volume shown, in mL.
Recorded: 16 mL
